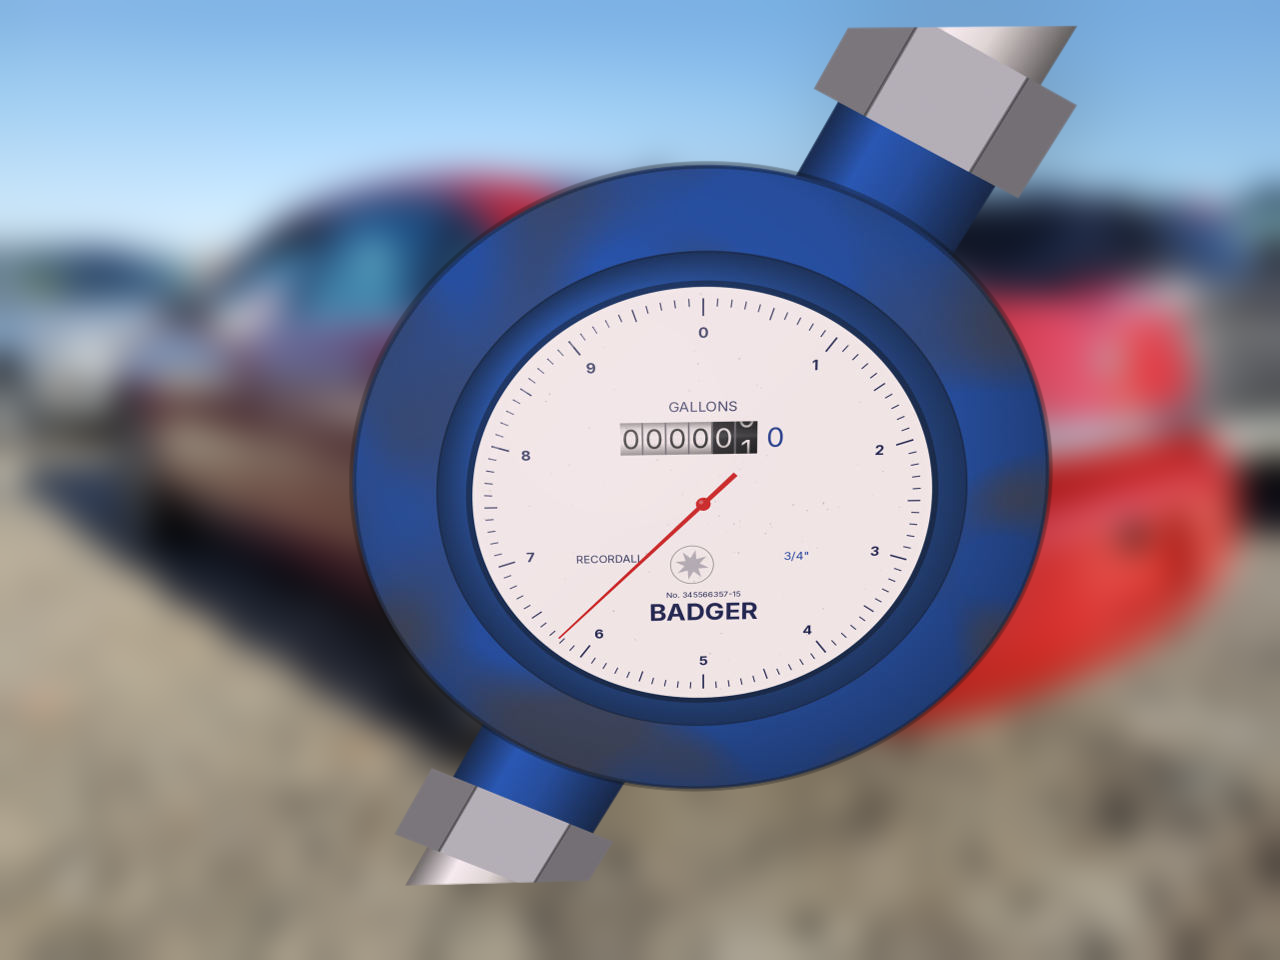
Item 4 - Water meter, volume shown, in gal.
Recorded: 6.2 gal
